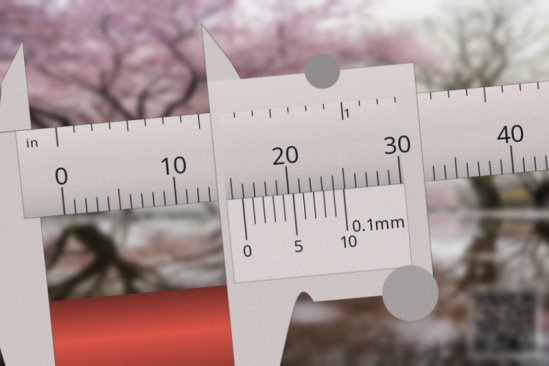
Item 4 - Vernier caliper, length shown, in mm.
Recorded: 15.9 mm
